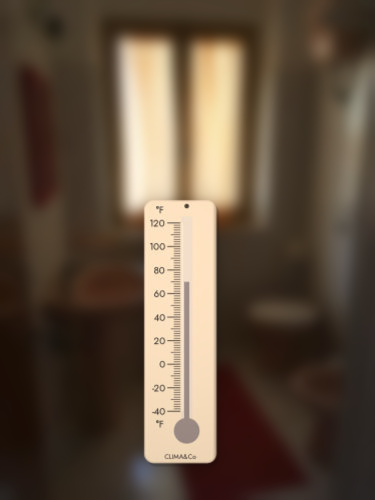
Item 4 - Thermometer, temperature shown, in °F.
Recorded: 70 °F
